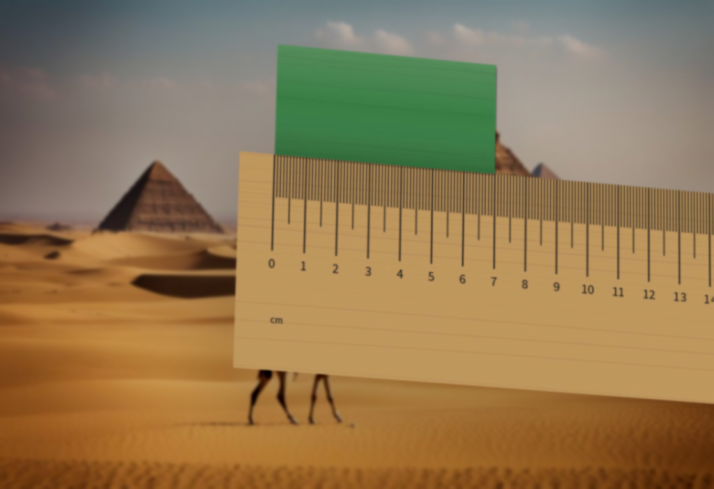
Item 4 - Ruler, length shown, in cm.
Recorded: 7 cm
